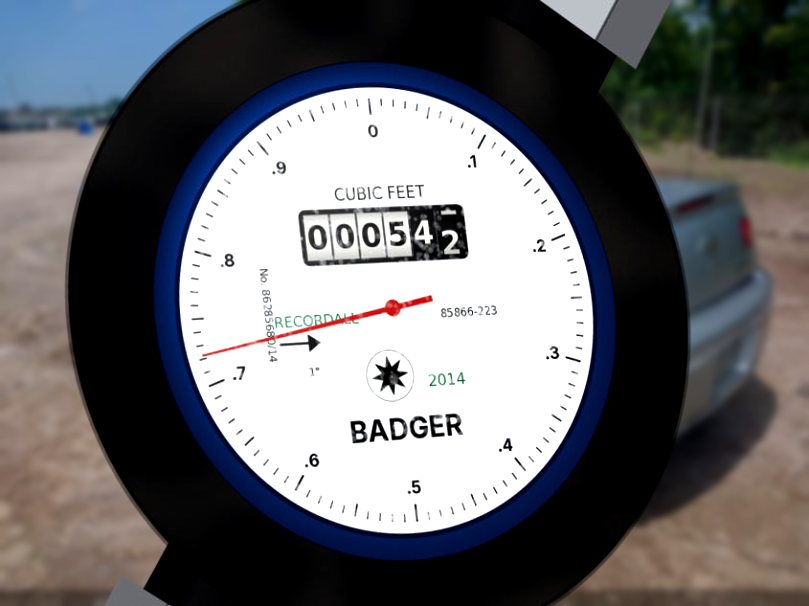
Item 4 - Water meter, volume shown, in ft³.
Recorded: 541.72 ft³
